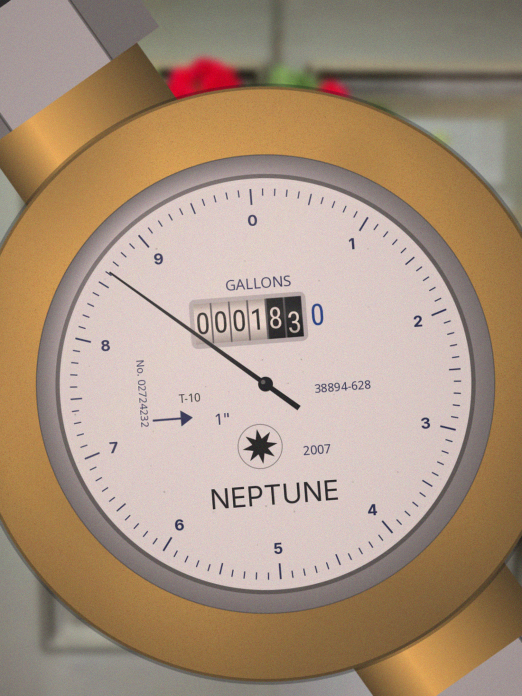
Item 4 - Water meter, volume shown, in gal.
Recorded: 1828.6 gal
